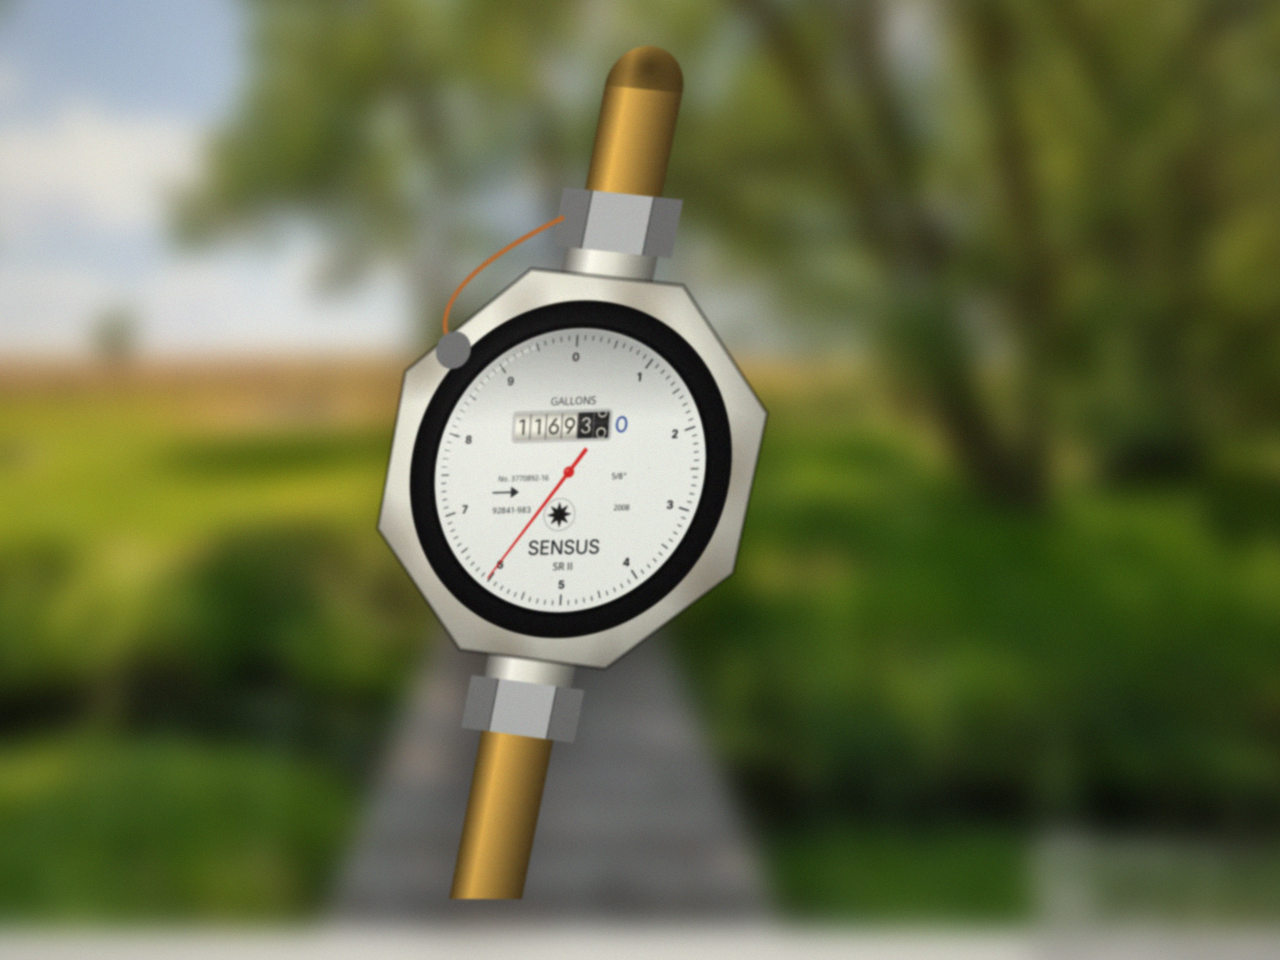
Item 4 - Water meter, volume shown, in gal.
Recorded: 1169386.0 gal
